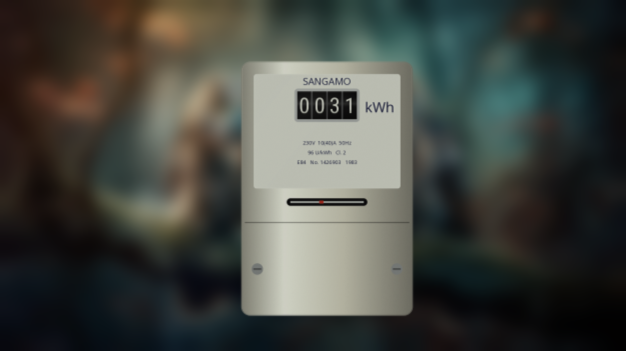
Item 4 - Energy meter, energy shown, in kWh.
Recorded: 31 kWh
